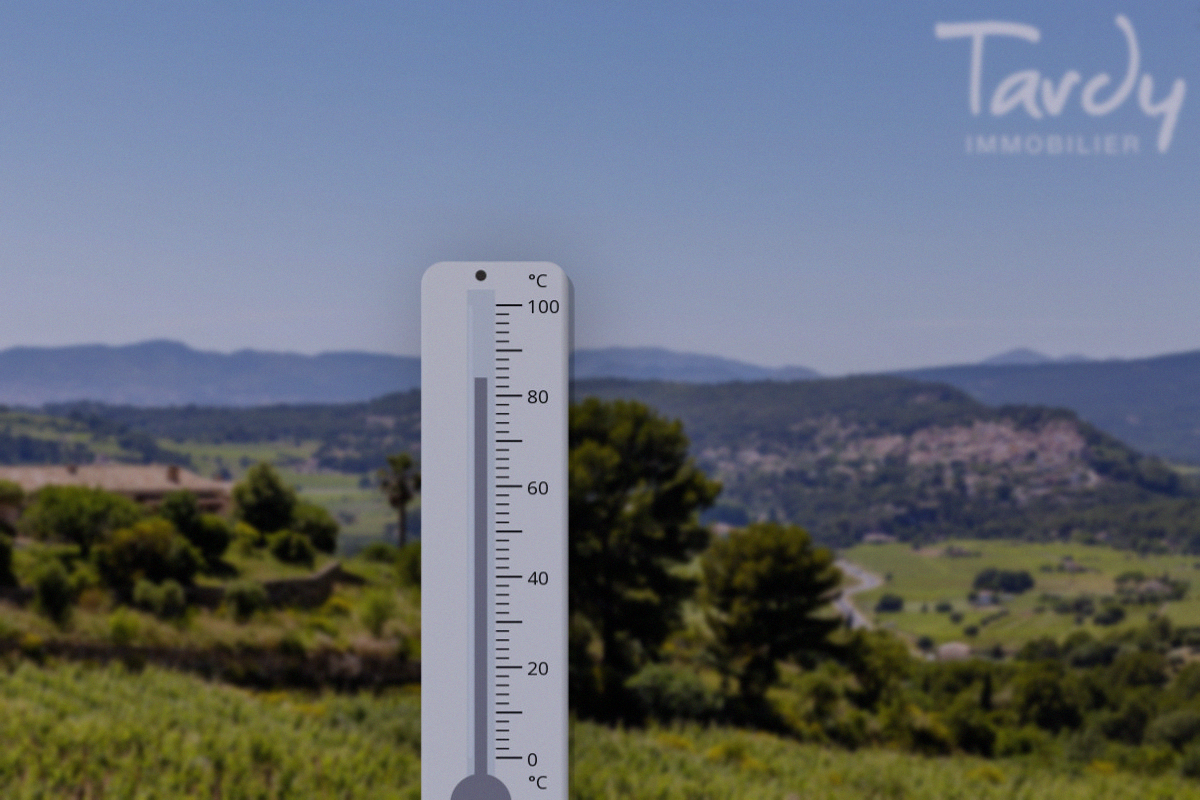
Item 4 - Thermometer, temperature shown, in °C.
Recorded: 84 °C
